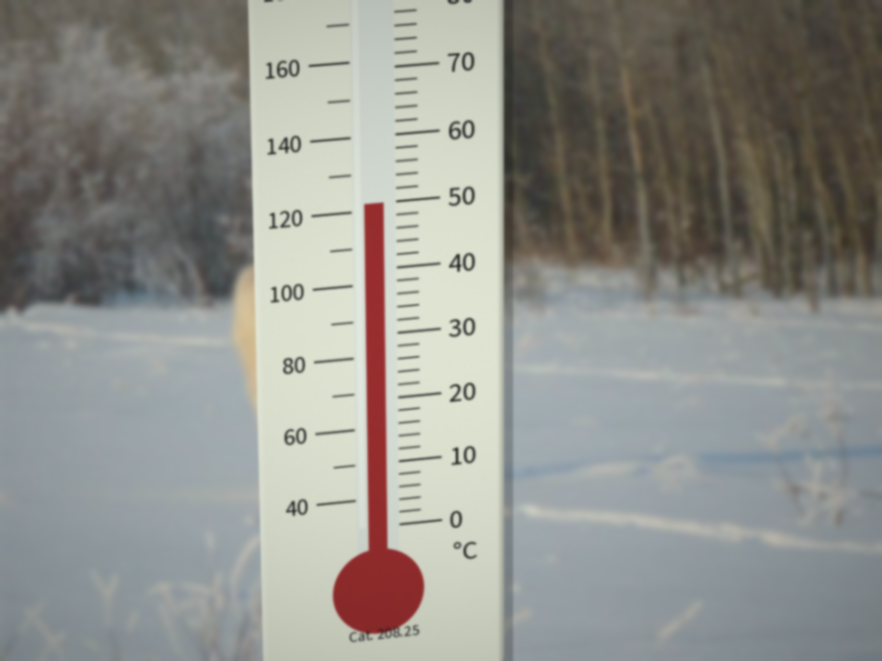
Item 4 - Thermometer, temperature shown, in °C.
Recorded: 50 °C
